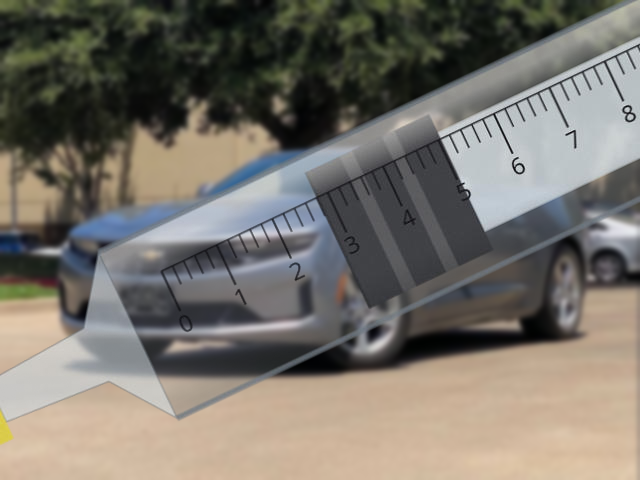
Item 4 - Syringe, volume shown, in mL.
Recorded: 2.8 mL
